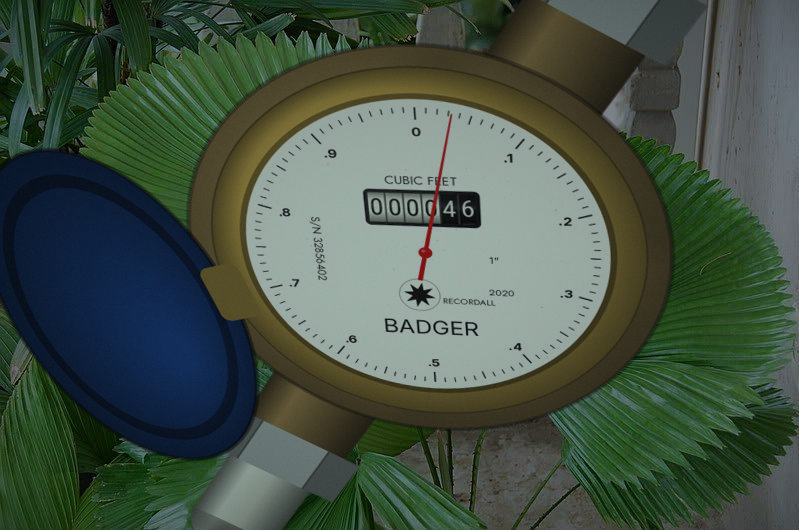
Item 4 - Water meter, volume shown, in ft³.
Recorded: 46.03 ft³
